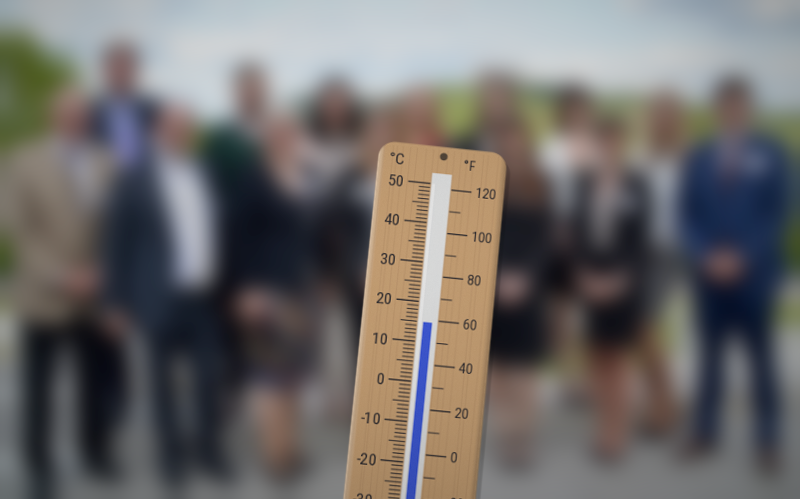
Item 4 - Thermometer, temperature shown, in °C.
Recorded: 15 °C
